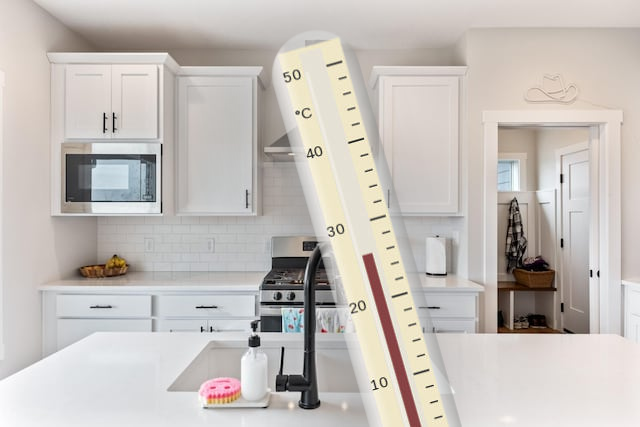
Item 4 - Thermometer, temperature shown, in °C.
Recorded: 26 °C
